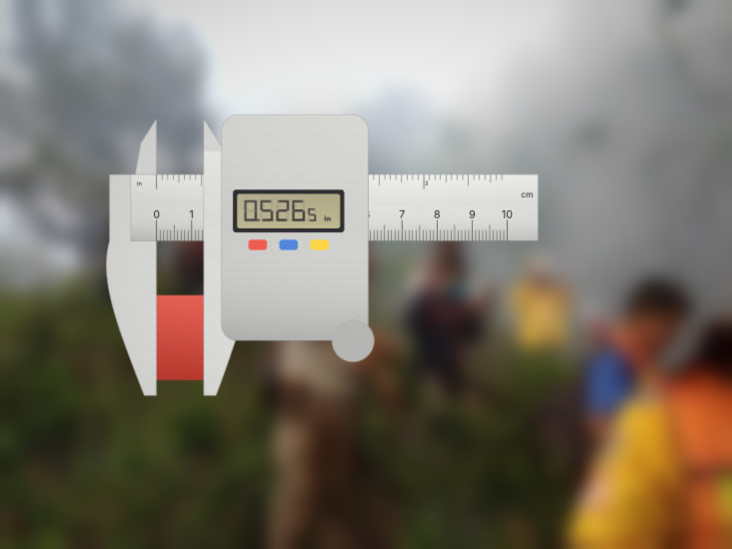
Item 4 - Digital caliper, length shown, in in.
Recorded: 0.5265 in
